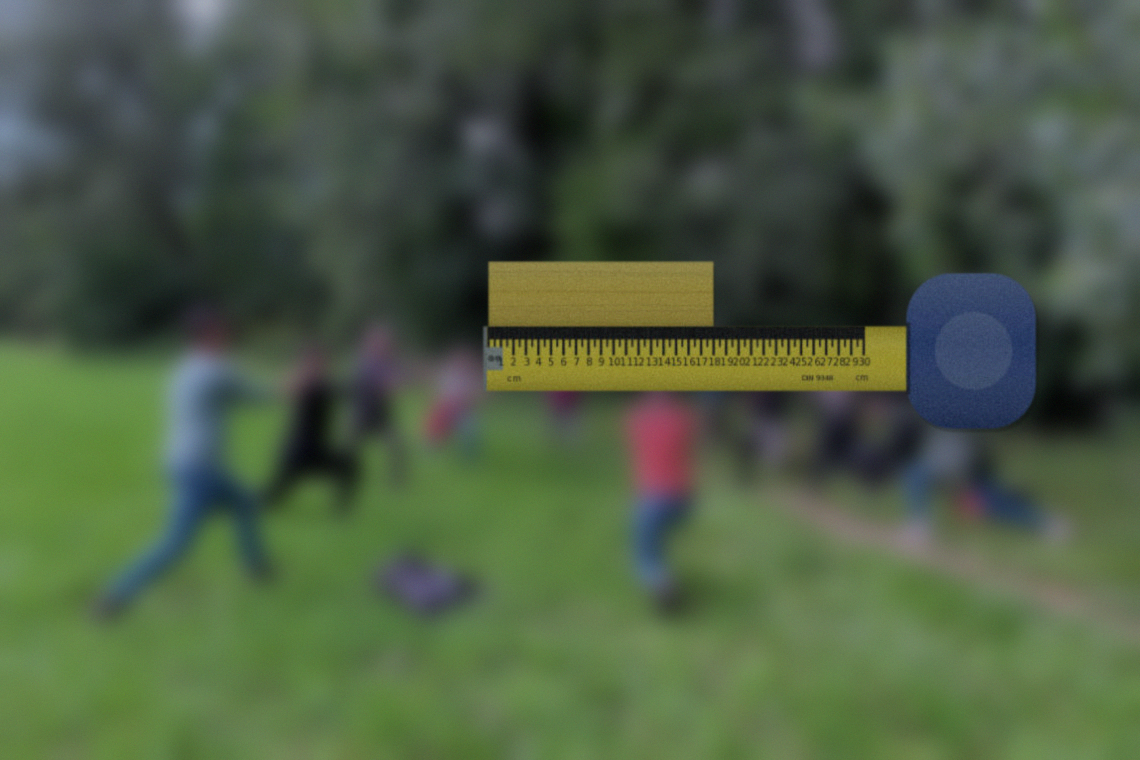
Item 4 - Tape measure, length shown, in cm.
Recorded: 18 cm
